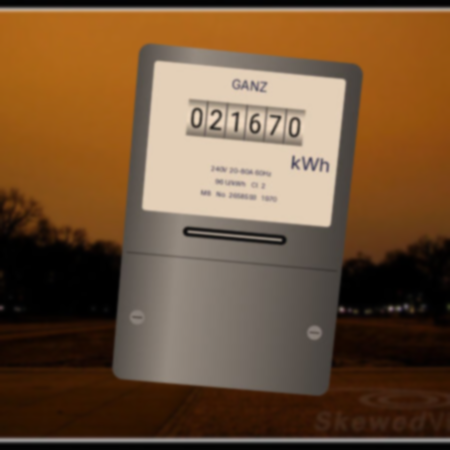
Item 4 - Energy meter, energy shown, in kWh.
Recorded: 21670 kWh
